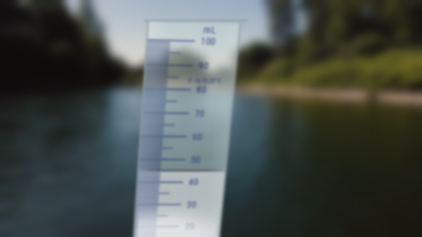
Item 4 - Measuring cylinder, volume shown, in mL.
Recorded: 45 mL
